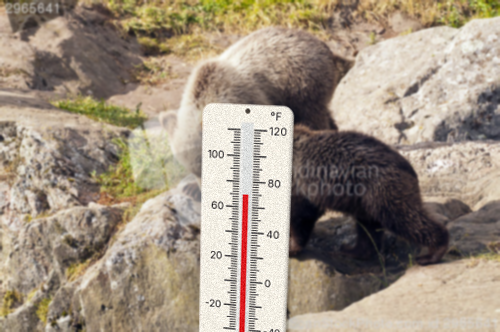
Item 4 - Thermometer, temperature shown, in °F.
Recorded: 70 °F
